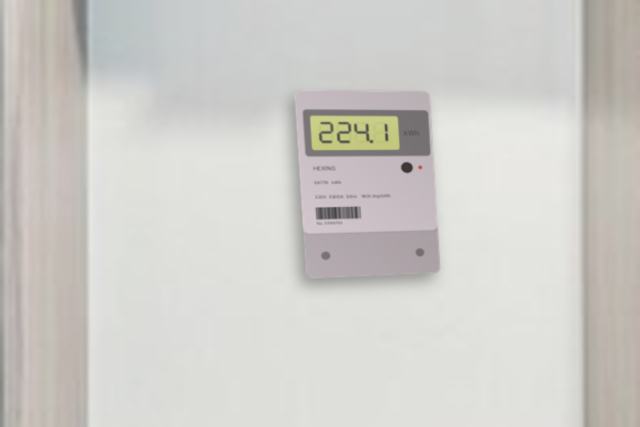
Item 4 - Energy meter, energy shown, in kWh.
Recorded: 224.1 kWh
